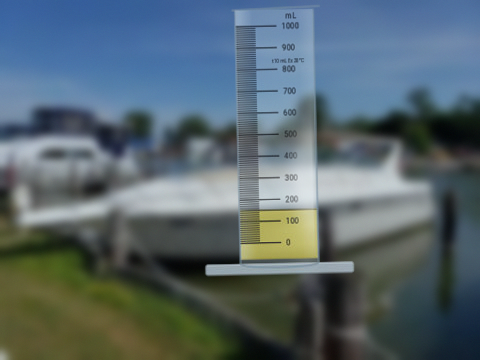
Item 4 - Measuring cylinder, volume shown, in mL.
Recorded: 150 mL
